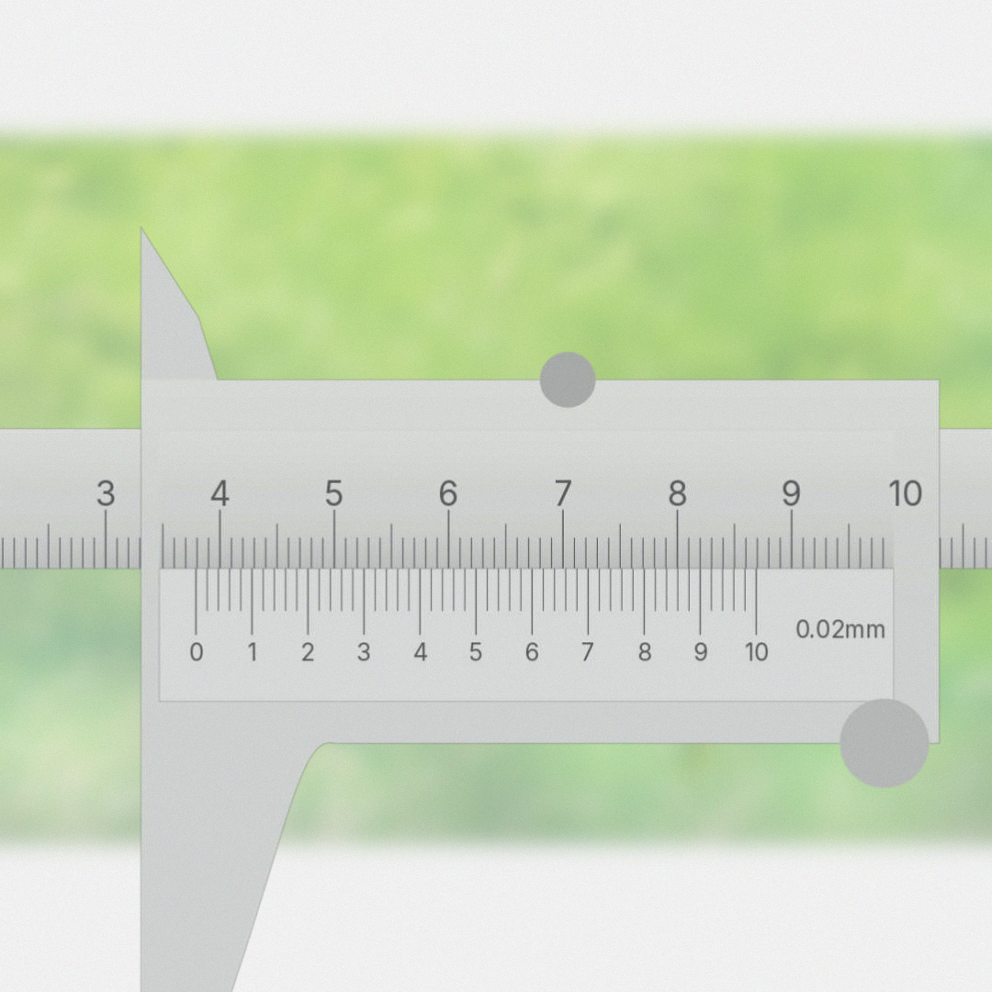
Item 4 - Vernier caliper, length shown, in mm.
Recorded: 37.9 mm
